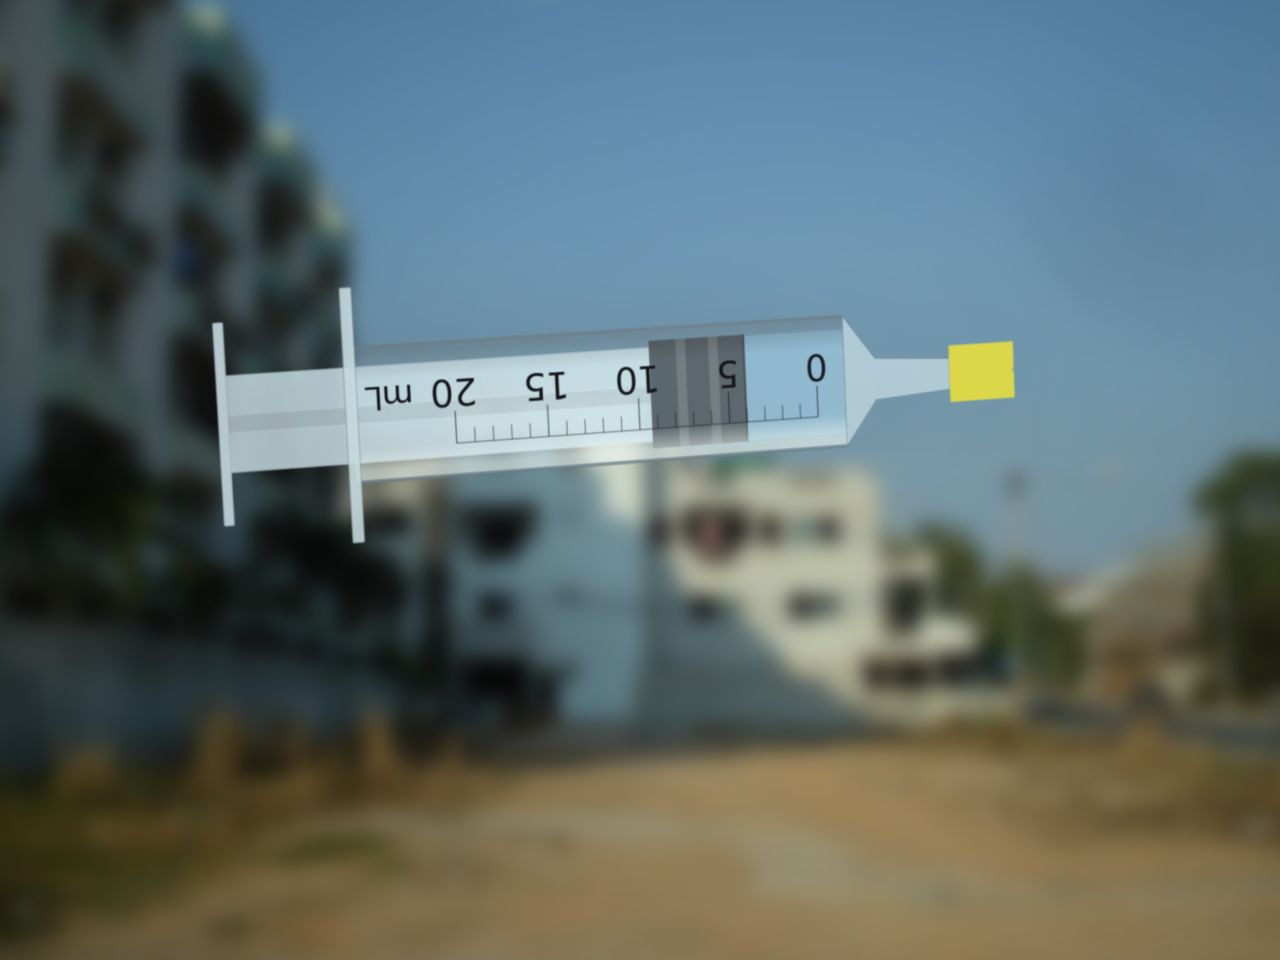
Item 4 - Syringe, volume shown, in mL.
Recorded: 4 mL
